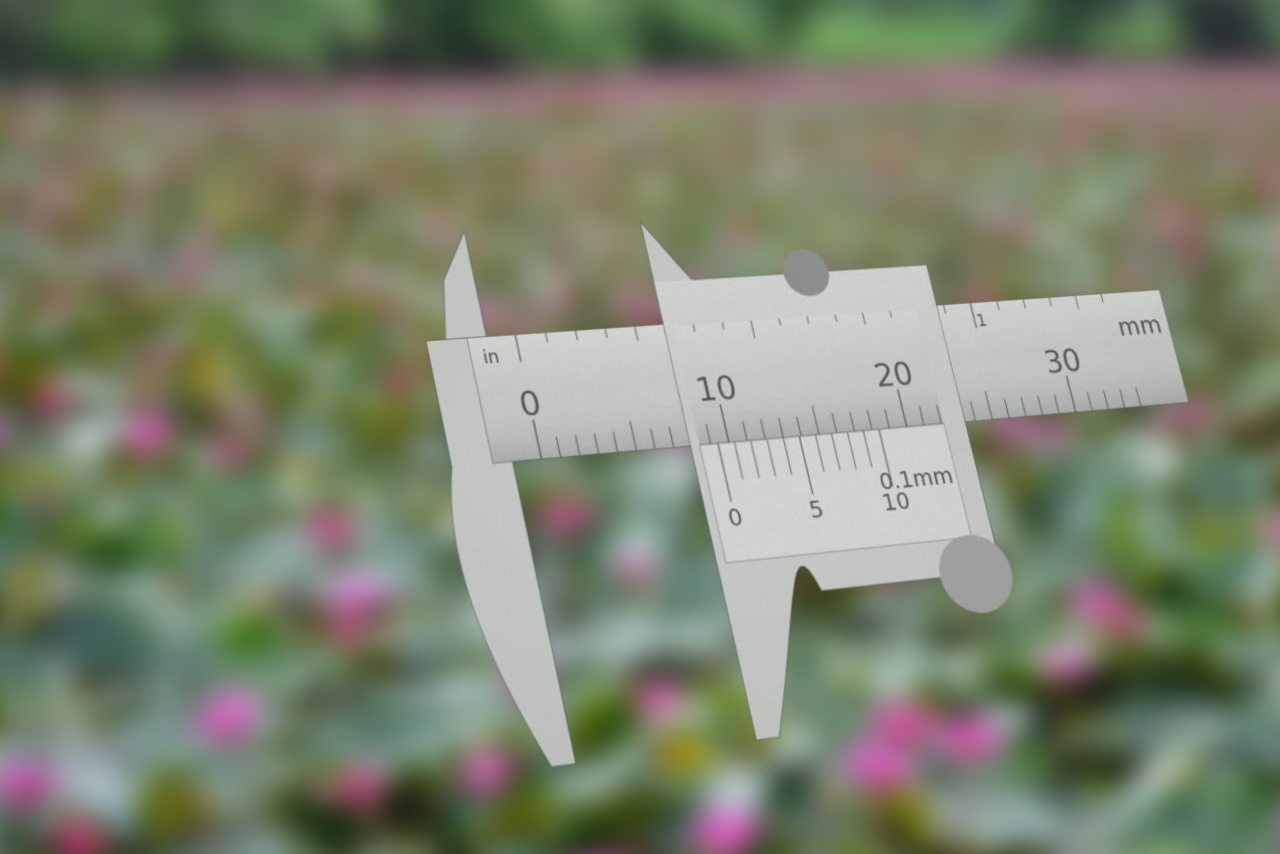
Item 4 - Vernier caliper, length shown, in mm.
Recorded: 9.4 mm
